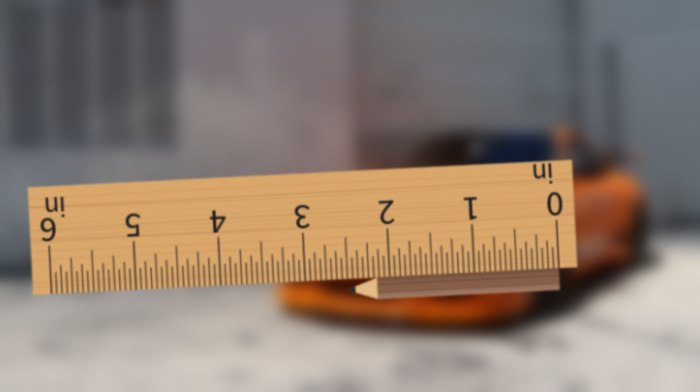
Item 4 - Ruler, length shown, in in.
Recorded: 2.5 in
